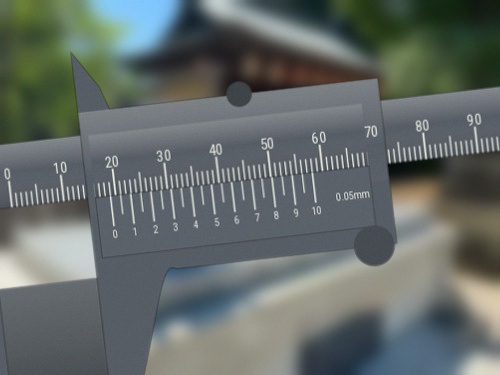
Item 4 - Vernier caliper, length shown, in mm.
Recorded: 19.0 mm
